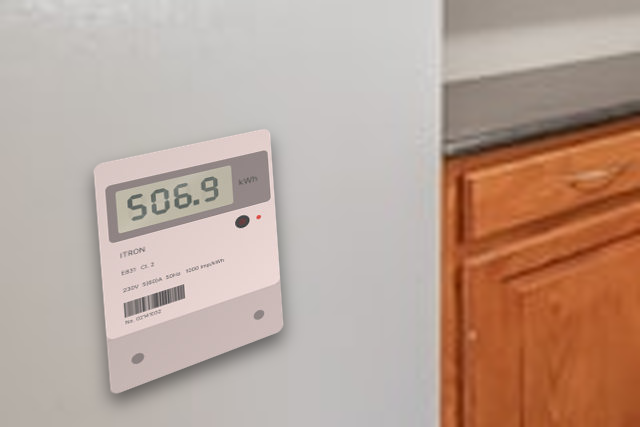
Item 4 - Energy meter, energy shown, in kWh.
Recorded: 506.9 kWh
